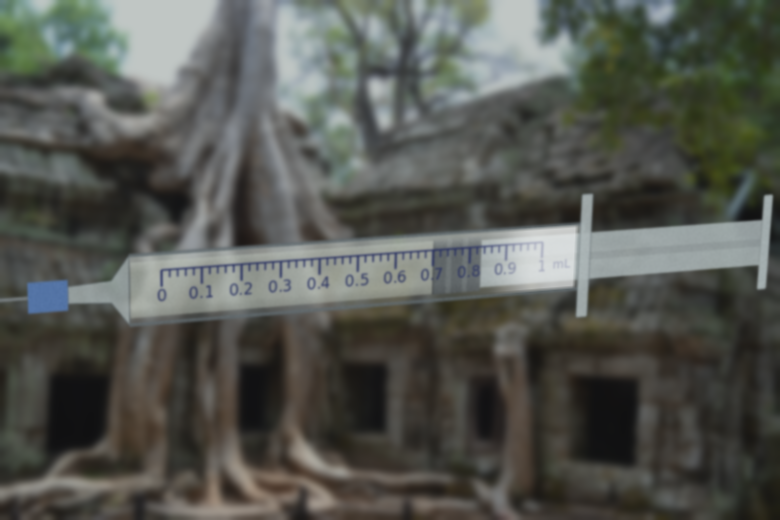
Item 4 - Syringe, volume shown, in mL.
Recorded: 0.7 mL
